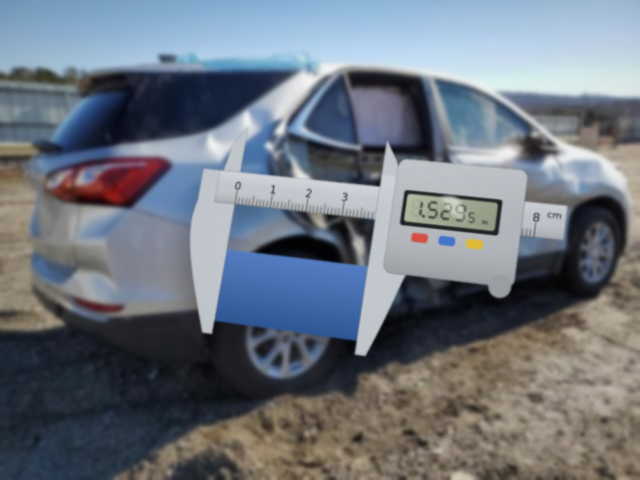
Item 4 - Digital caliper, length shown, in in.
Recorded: 1.5295 in
